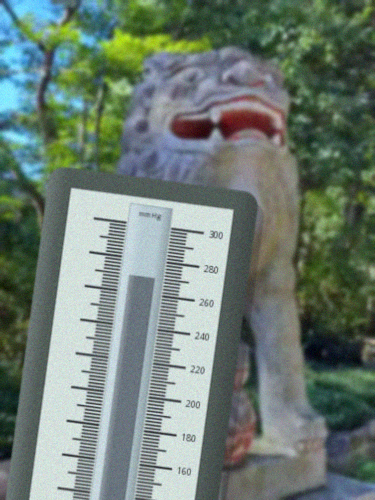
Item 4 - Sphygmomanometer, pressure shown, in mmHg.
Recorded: 270 mmHg
